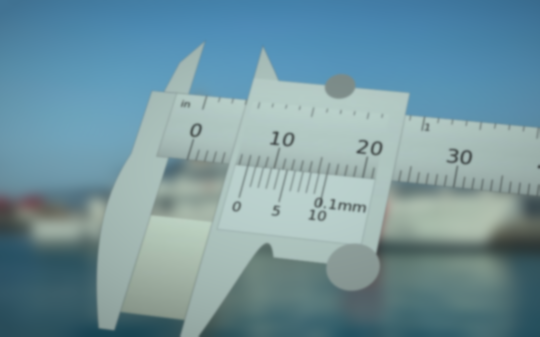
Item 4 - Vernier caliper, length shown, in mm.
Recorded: 7.0 mm
